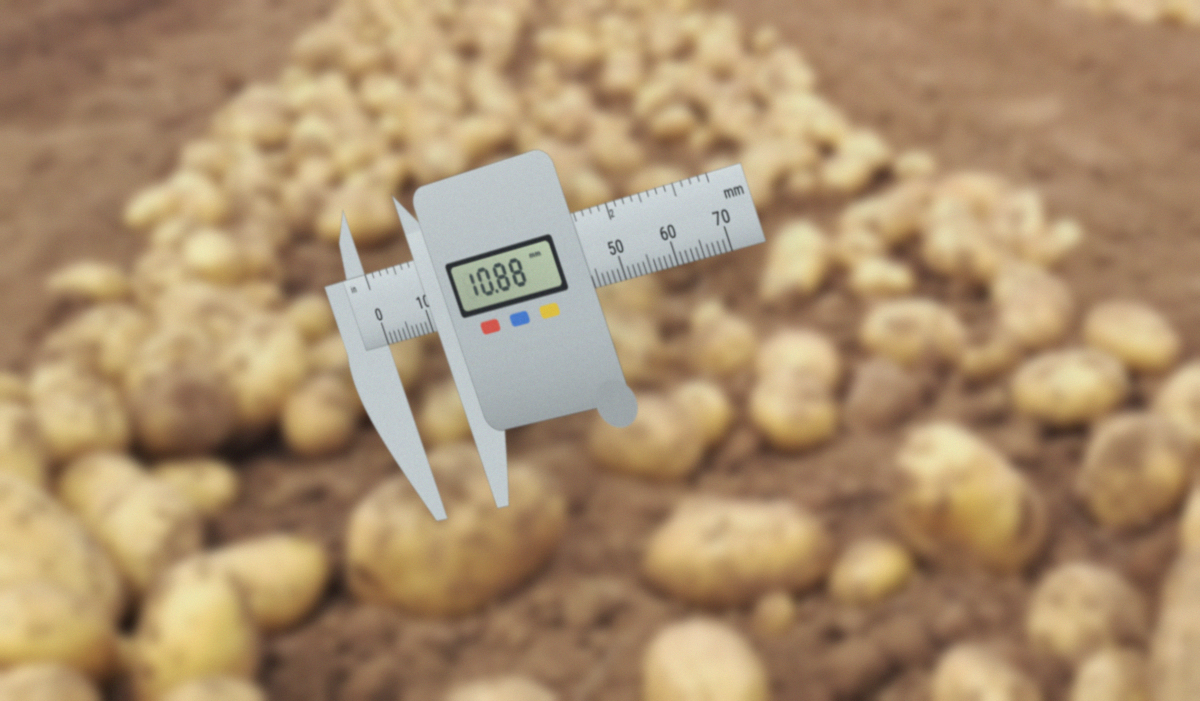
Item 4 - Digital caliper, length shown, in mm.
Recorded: 10.88 mm
